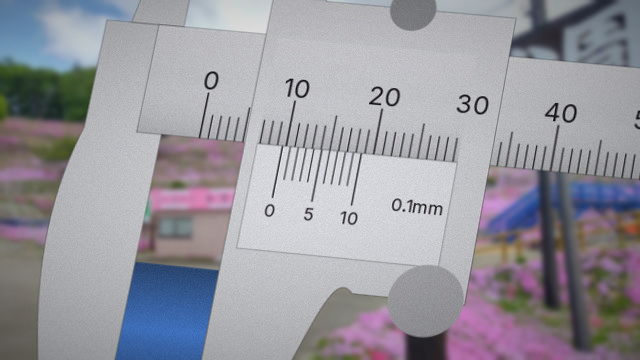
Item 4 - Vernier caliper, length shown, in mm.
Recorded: 9.6 mm
